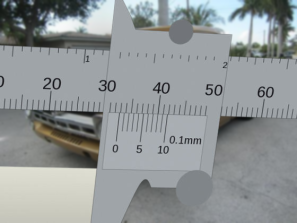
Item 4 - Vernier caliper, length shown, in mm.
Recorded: 32.8 mm
